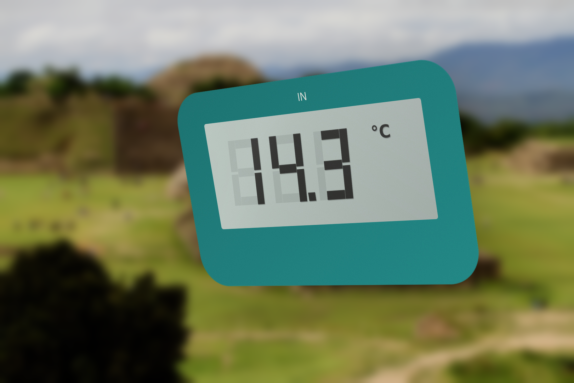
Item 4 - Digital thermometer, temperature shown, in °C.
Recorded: 14.3 °C
